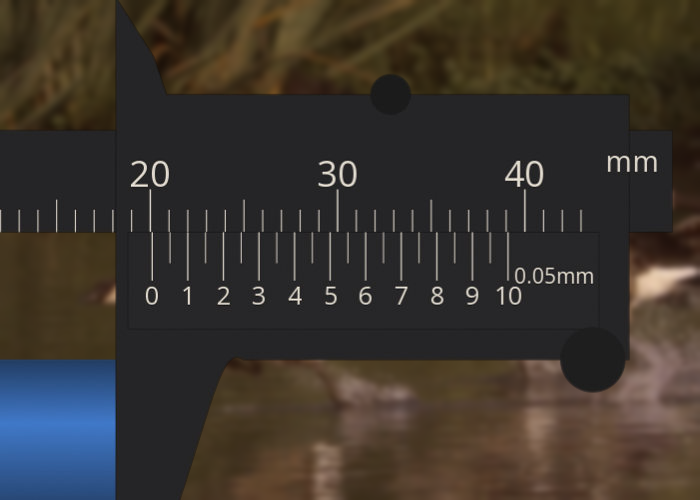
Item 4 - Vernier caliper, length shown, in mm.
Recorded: 20.1 mm
